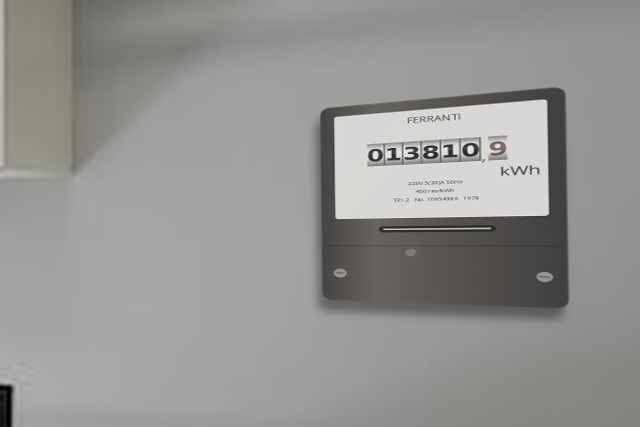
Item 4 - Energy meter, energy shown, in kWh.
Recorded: 13810.9 kWh
